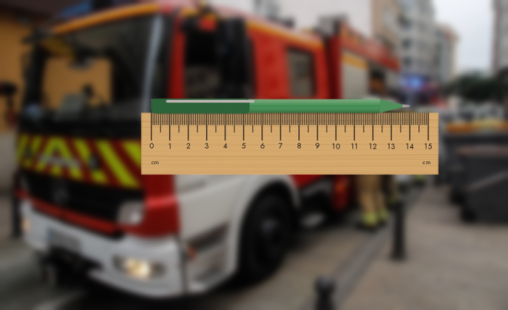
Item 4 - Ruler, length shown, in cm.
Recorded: 14 cm
